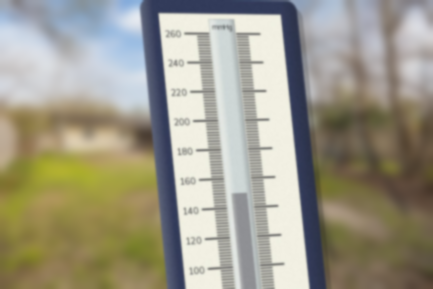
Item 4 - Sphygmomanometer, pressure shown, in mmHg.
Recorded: 150 mmHg
